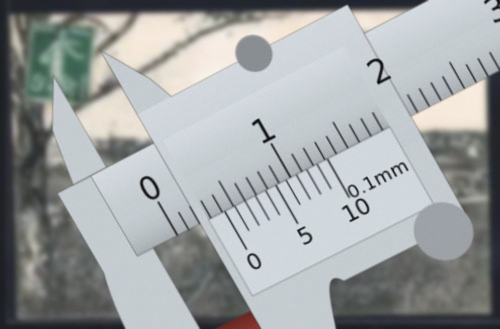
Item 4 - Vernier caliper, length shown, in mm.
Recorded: 4.2 mm
